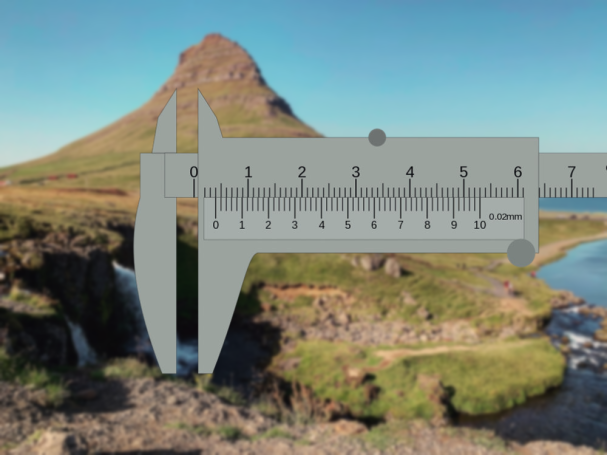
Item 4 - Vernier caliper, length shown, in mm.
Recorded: 4.0 mm
